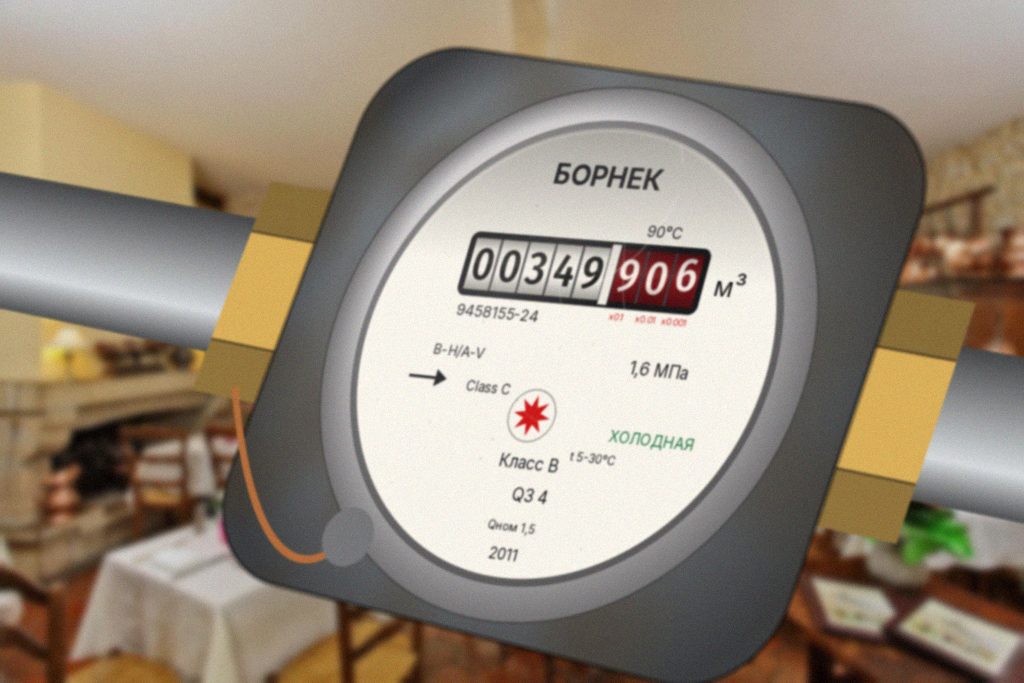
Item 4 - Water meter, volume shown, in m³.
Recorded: 349.906 m³
